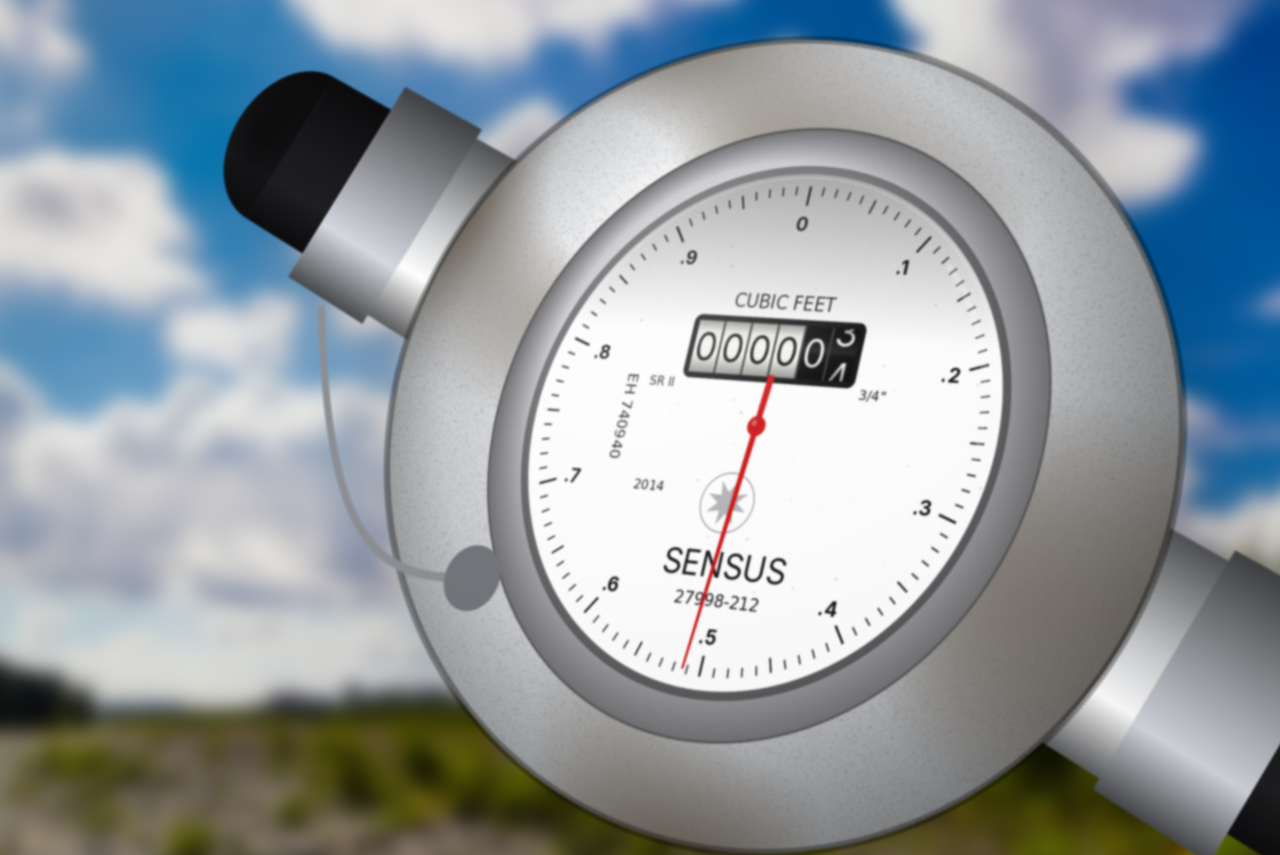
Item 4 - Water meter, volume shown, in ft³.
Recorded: 3.51 ft³
